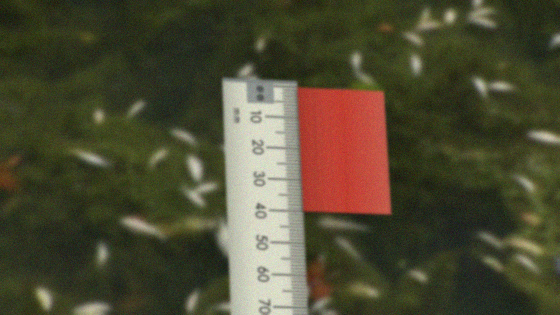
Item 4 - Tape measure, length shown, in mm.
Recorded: 40 mm
